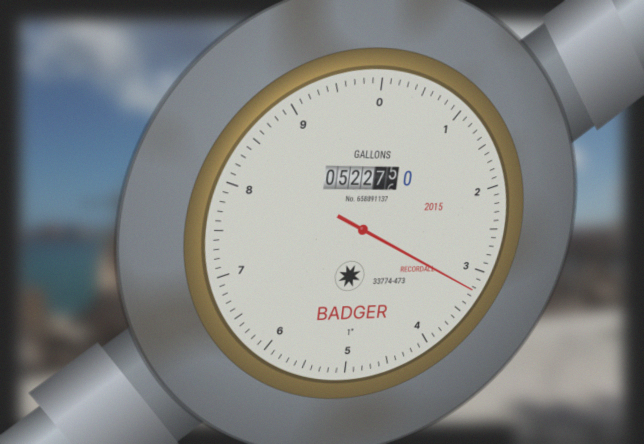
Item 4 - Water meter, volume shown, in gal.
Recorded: 522753.2 gal
